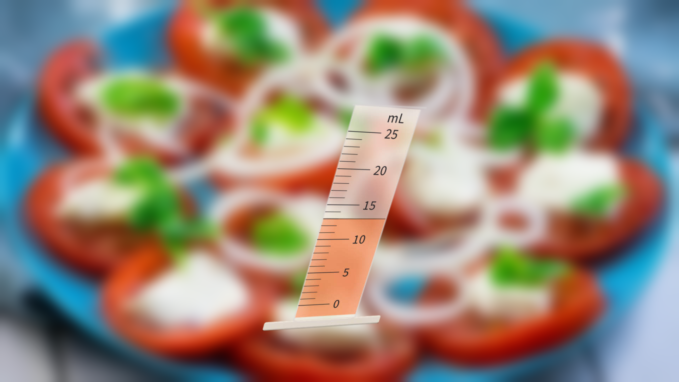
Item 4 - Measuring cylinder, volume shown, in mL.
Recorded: 13 mL
